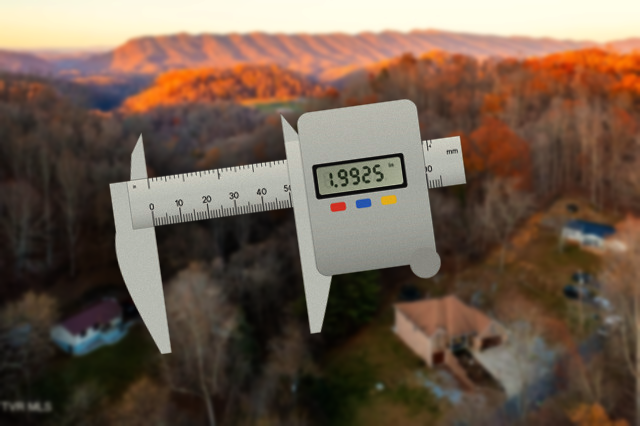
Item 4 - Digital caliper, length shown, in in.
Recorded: 1.9925 in
